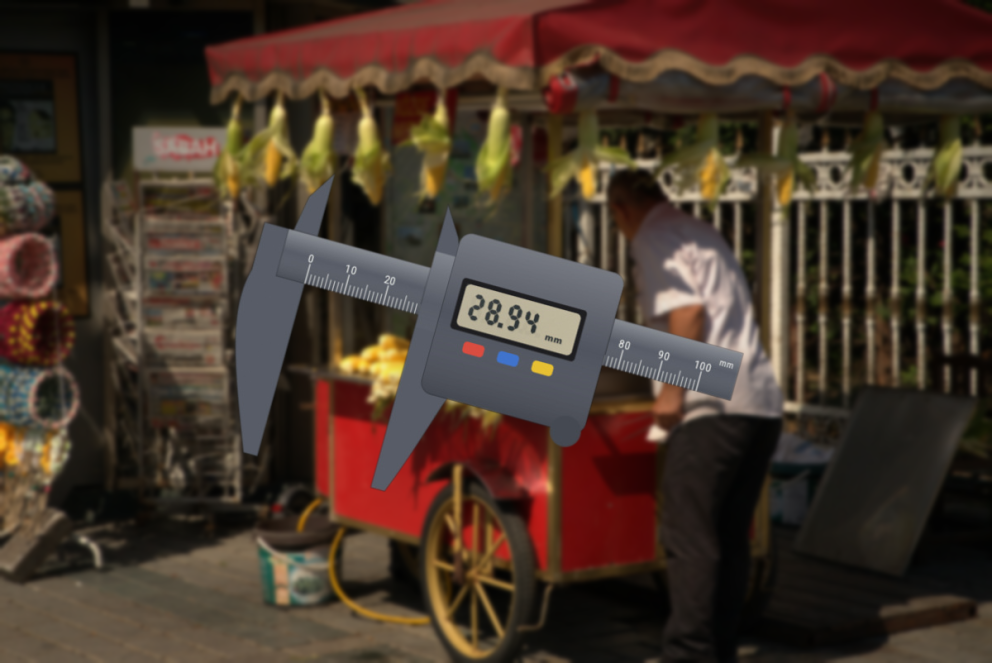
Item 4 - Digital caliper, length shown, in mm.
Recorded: 28.94 mm
